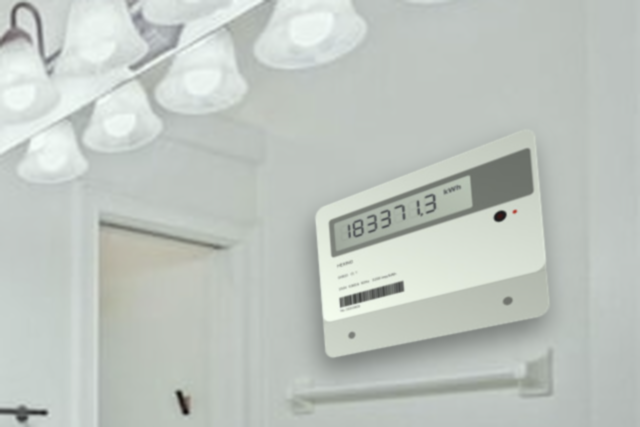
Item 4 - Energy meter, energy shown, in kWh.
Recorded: 183371.3 kWh
